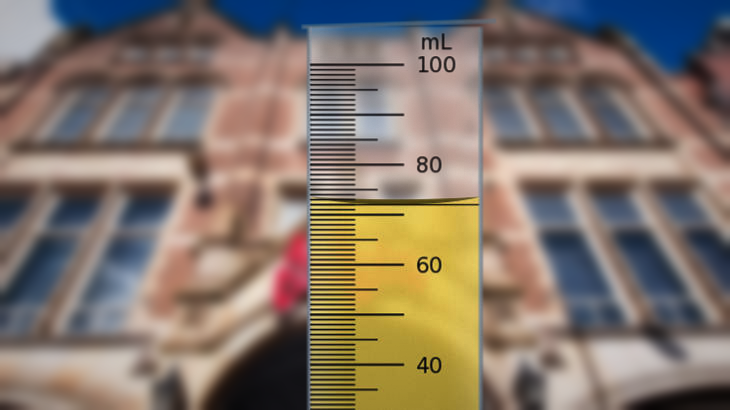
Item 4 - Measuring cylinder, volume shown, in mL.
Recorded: 72 mL
